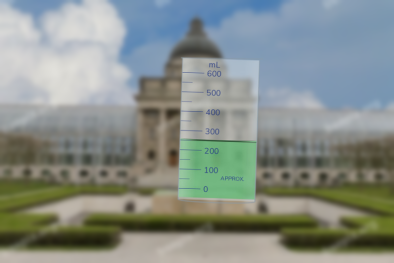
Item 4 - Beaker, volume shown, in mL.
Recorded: 250 mL
